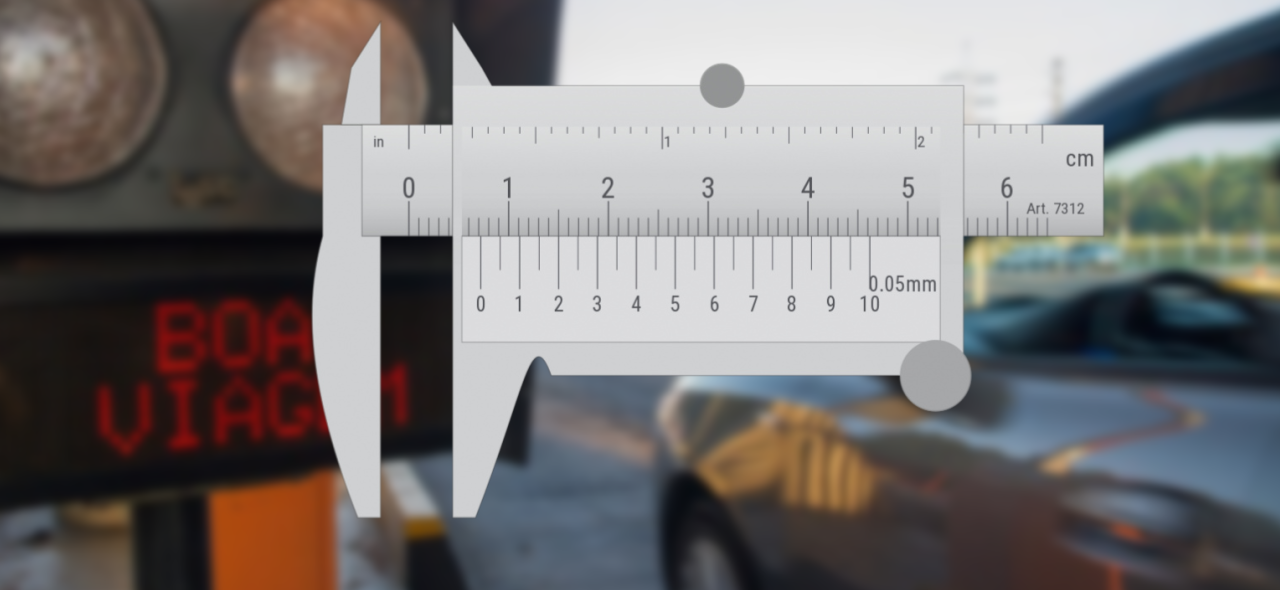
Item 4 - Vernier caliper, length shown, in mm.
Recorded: 7.2 mm
